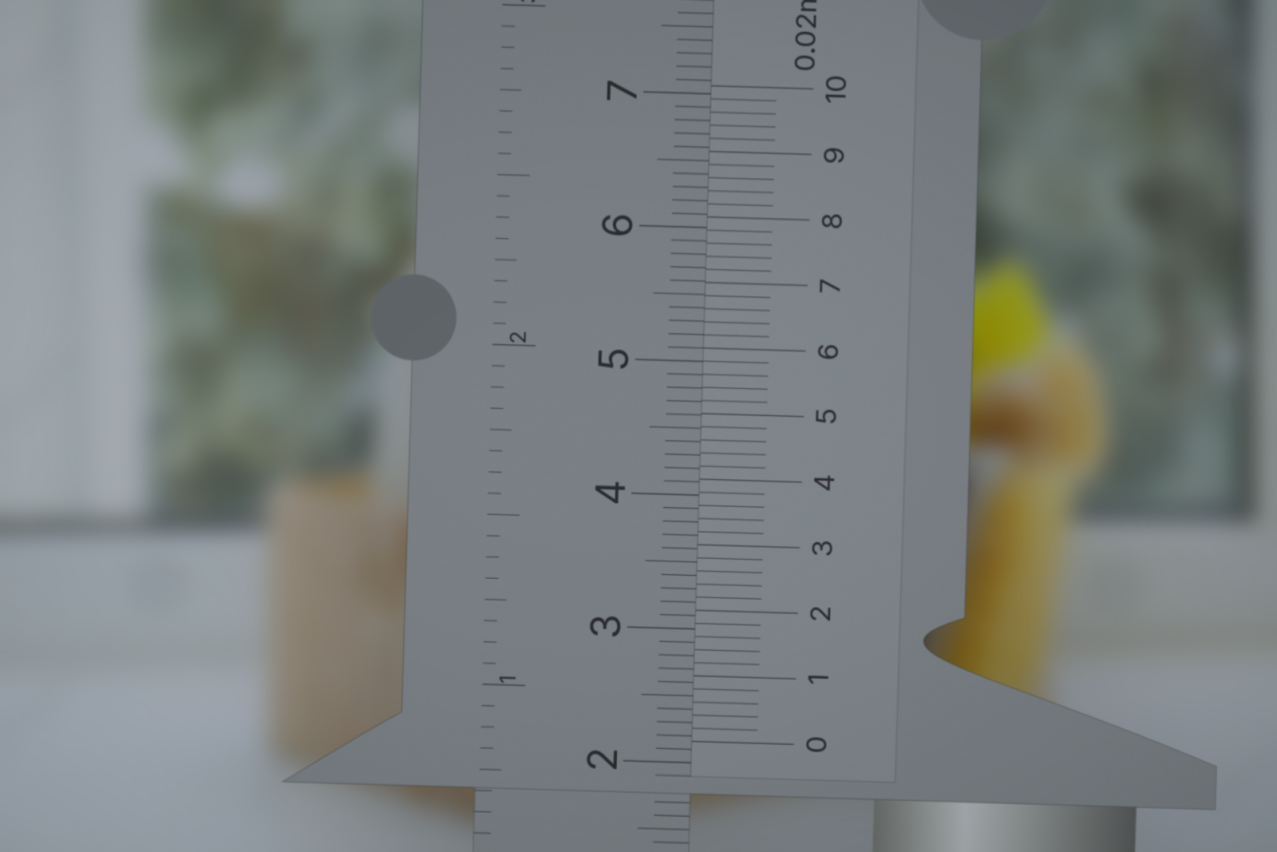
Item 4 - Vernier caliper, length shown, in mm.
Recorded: 21.6 mm
